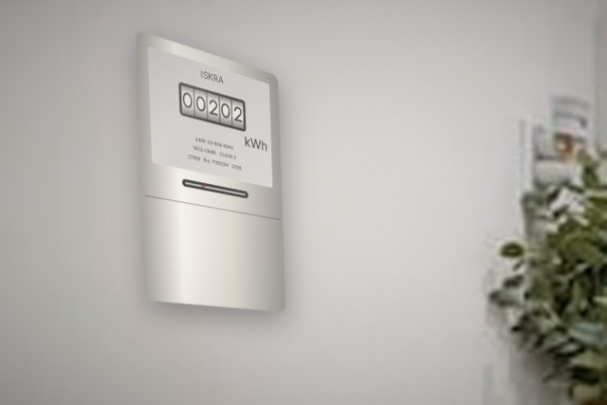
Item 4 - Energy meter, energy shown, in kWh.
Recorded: 202 kWh
